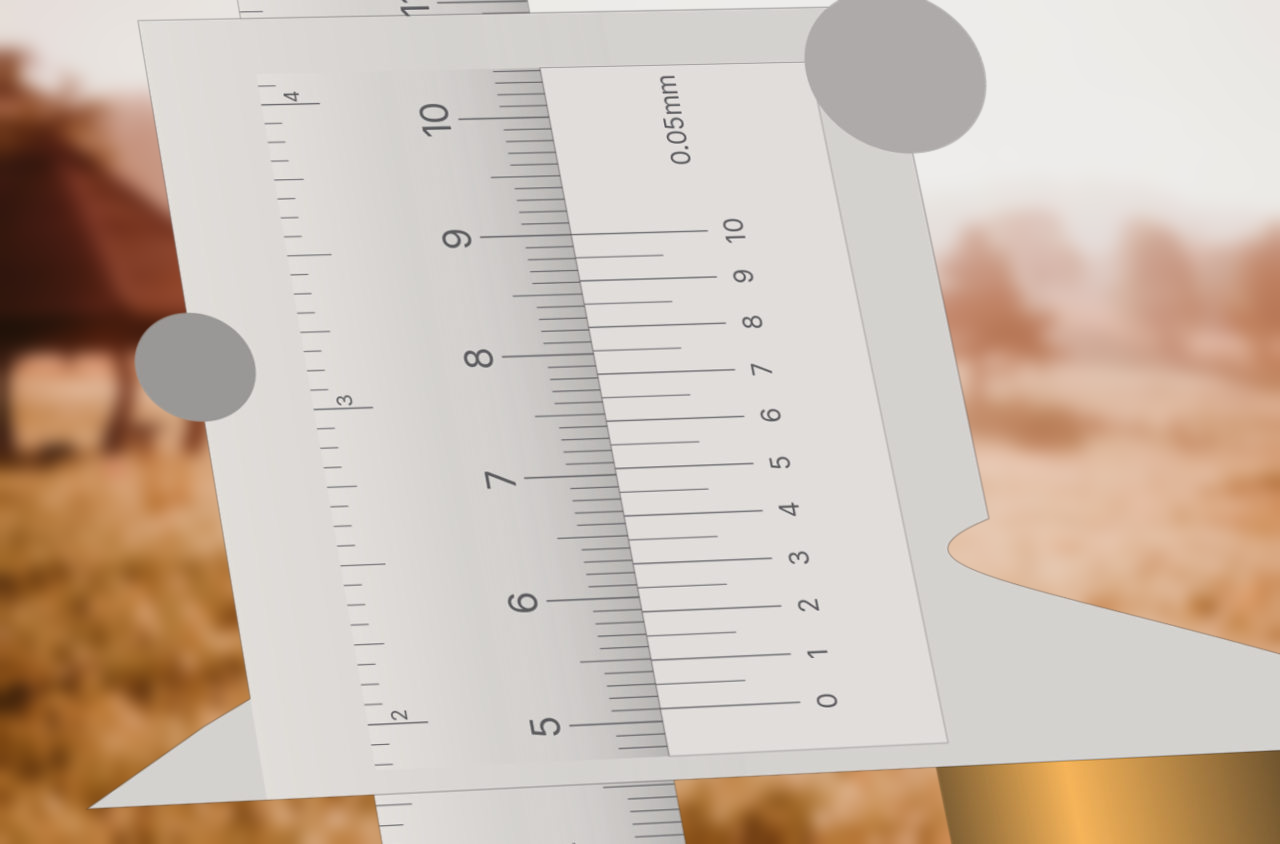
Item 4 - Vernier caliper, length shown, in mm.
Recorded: 51.0 mm
